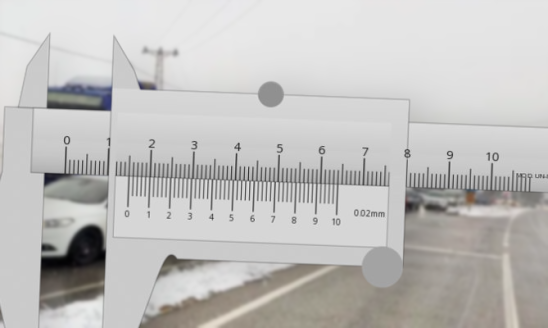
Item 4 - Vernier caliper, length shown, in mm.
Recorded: 15.0 mm
